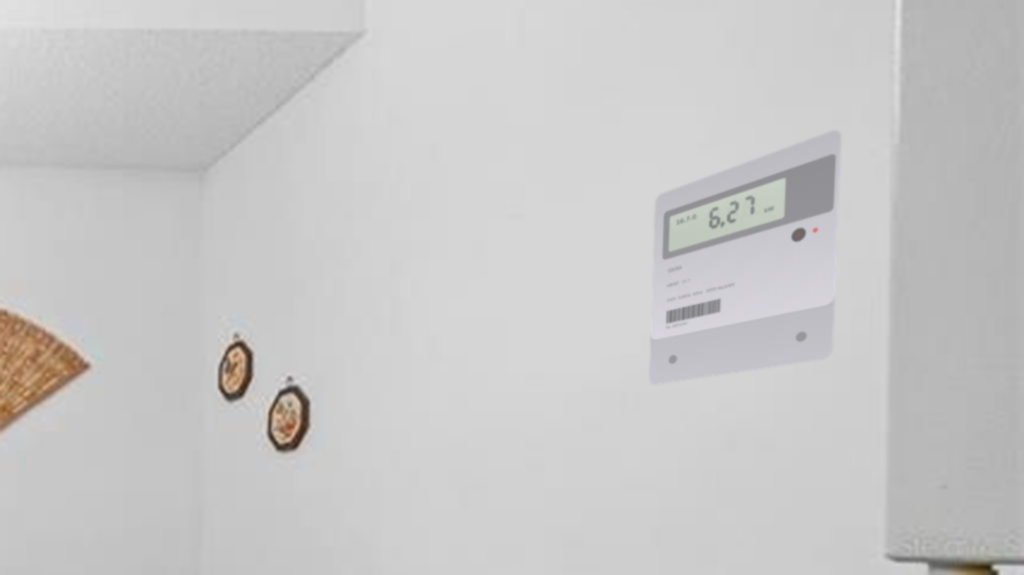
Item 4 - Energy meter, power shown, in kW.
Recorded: 6.27 kW
